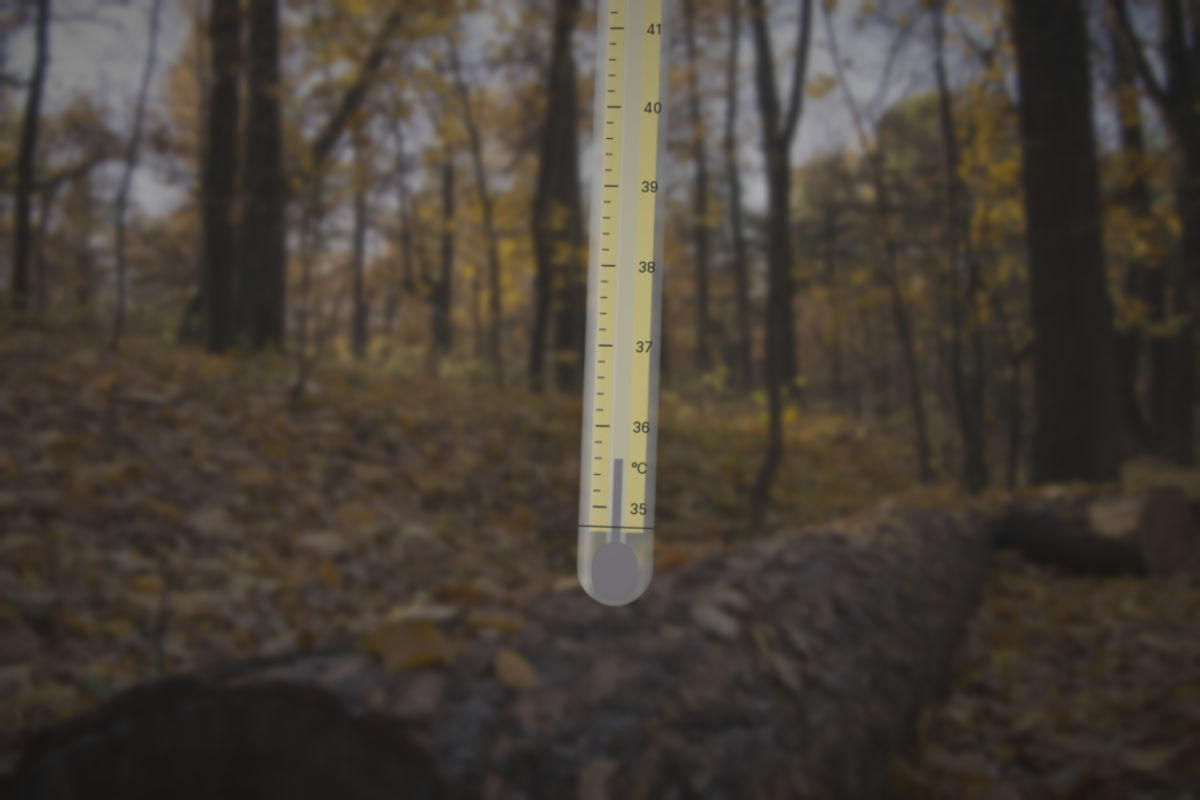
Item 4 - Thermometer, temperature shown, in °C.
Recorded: 35.6 °C
